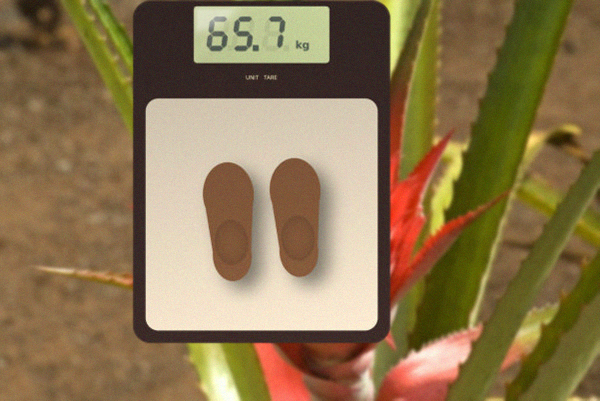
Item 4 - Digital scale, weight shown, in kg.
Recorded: 65.7 kg
